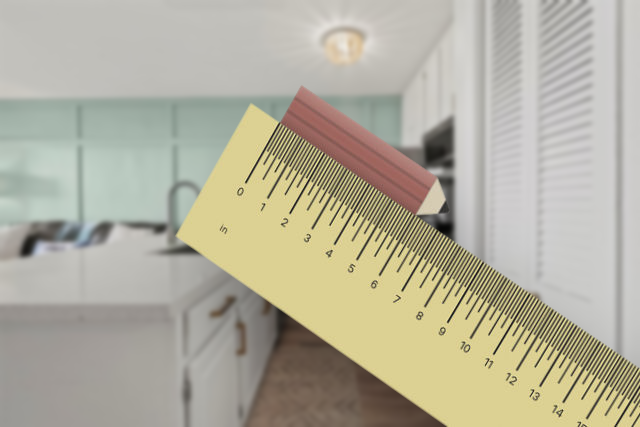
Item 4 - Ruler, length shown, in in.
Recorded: 7 in
